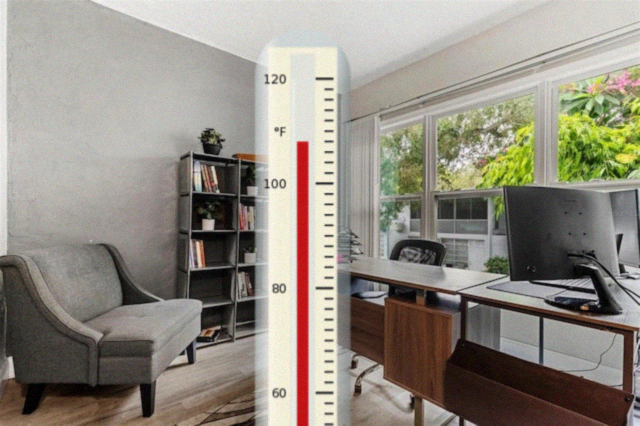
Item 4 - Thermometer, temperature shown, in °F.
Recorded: 108 °F
